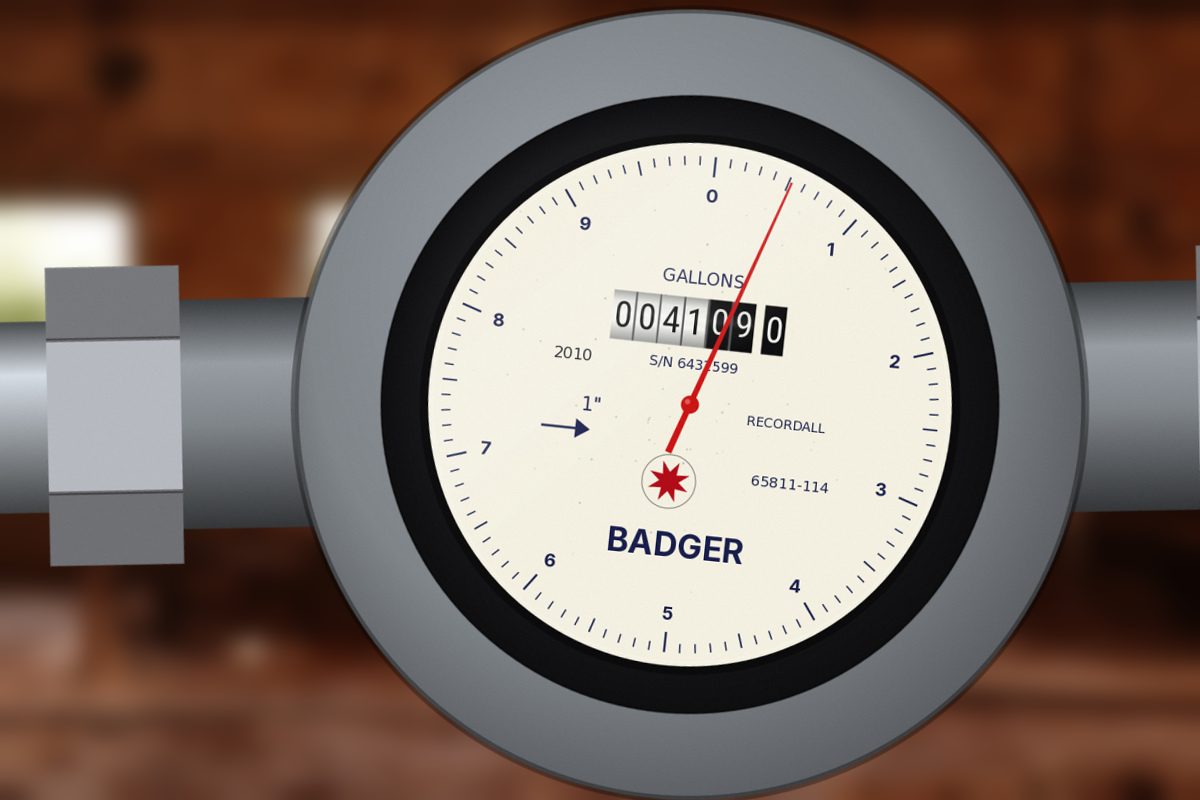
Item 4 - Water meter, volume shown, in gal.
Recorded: 41090.5 gal
